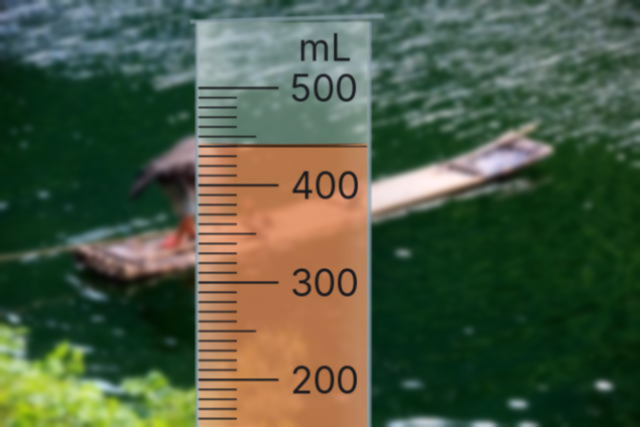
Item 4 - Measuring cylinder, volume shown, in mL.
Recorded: 440 mL
